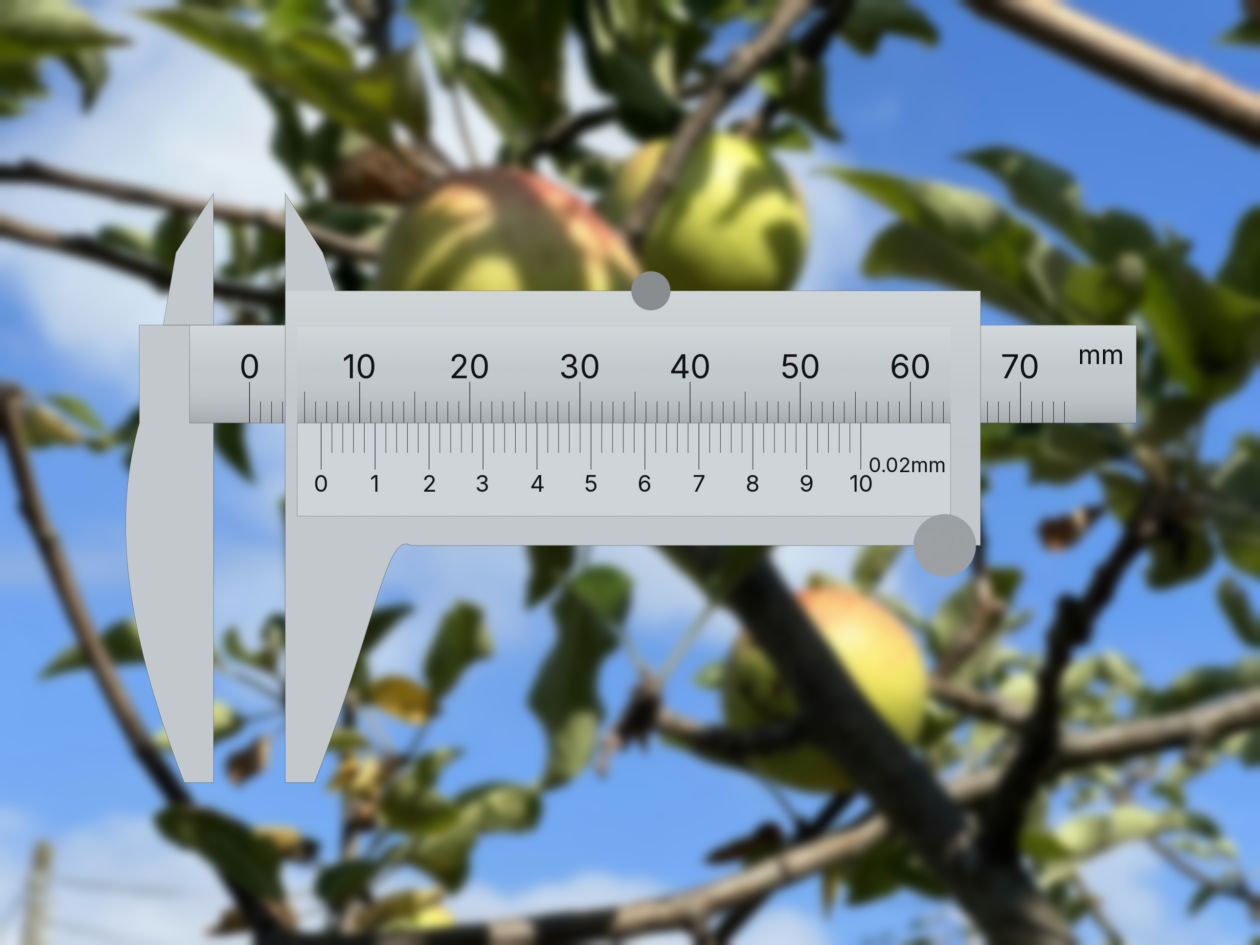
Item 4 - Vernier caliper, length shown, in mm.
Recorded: 6.5 mm
